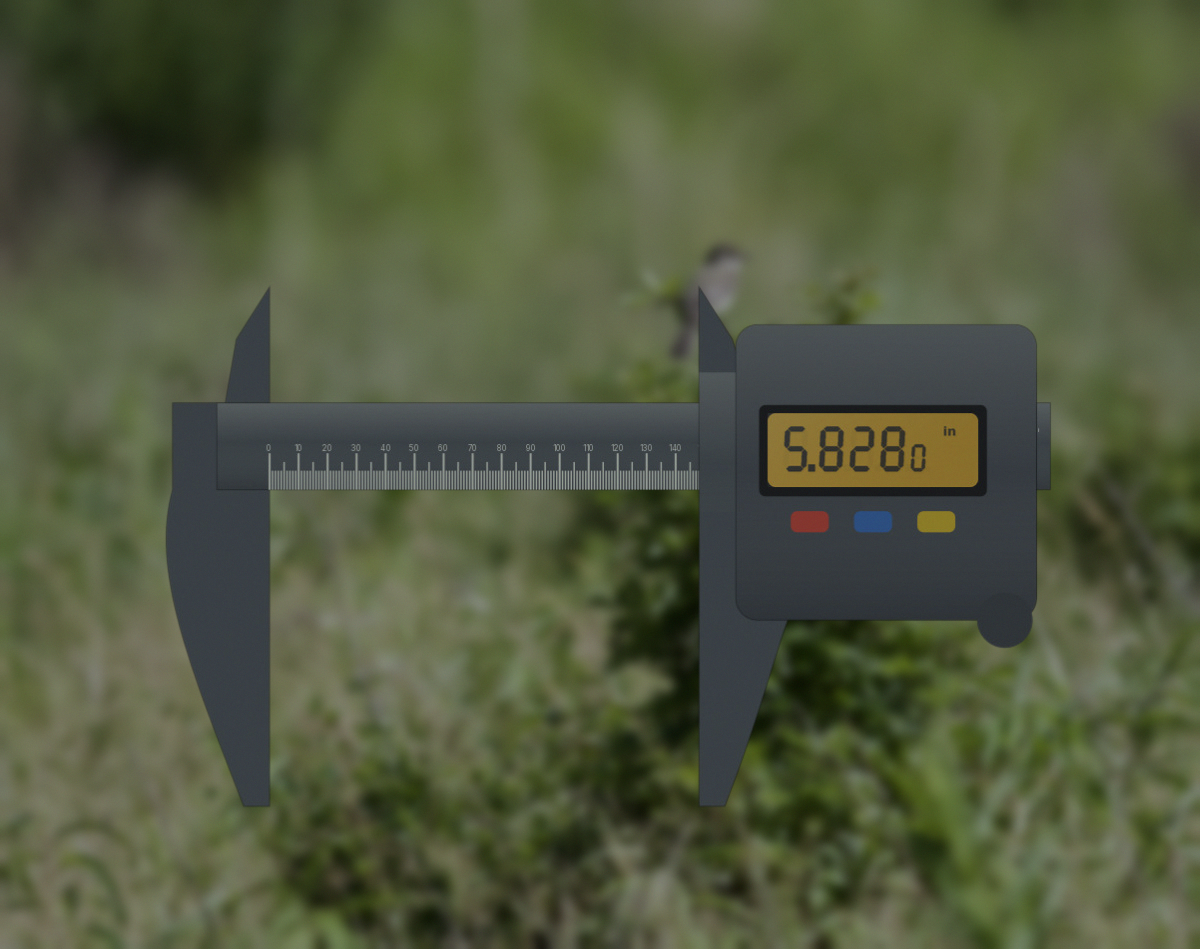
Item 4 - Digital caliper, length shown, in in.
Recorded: 5.8280 in
